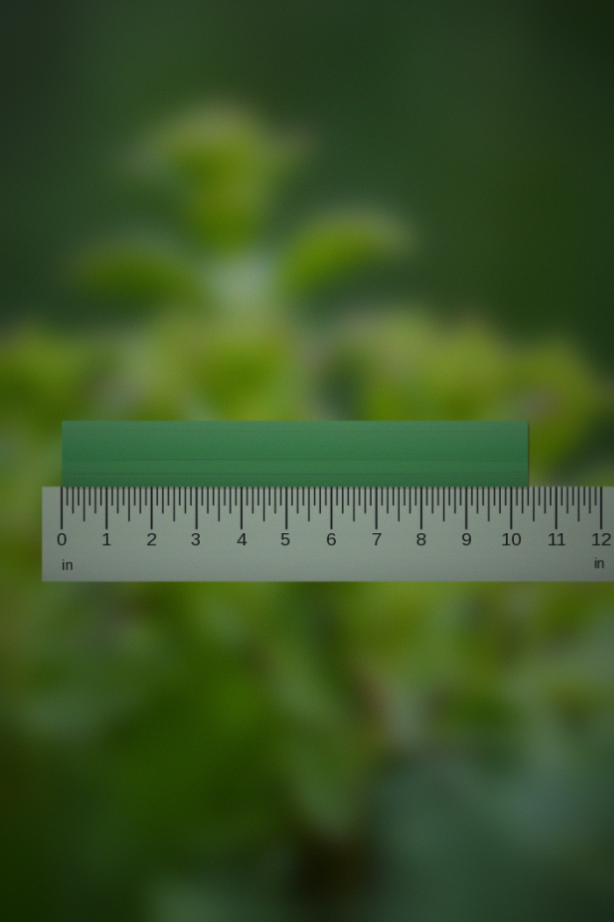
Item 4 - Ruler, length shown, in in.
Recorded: 10.375 in
